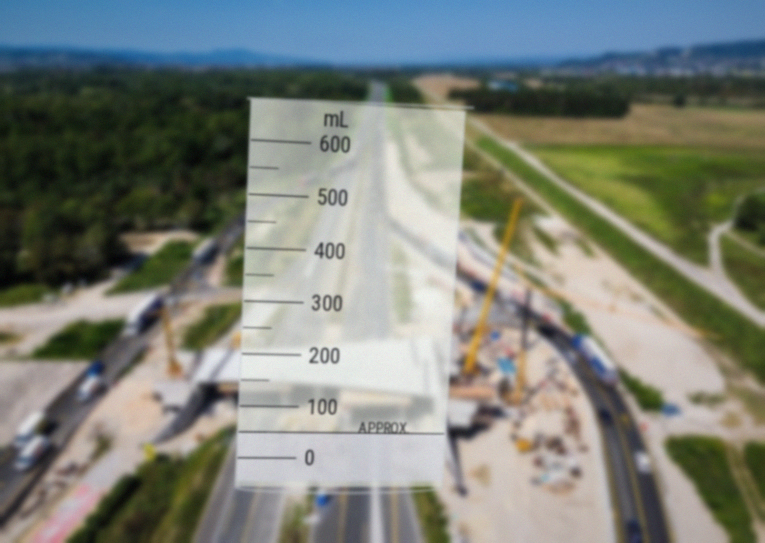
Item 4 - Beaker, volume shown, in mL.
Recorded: 50 mL
